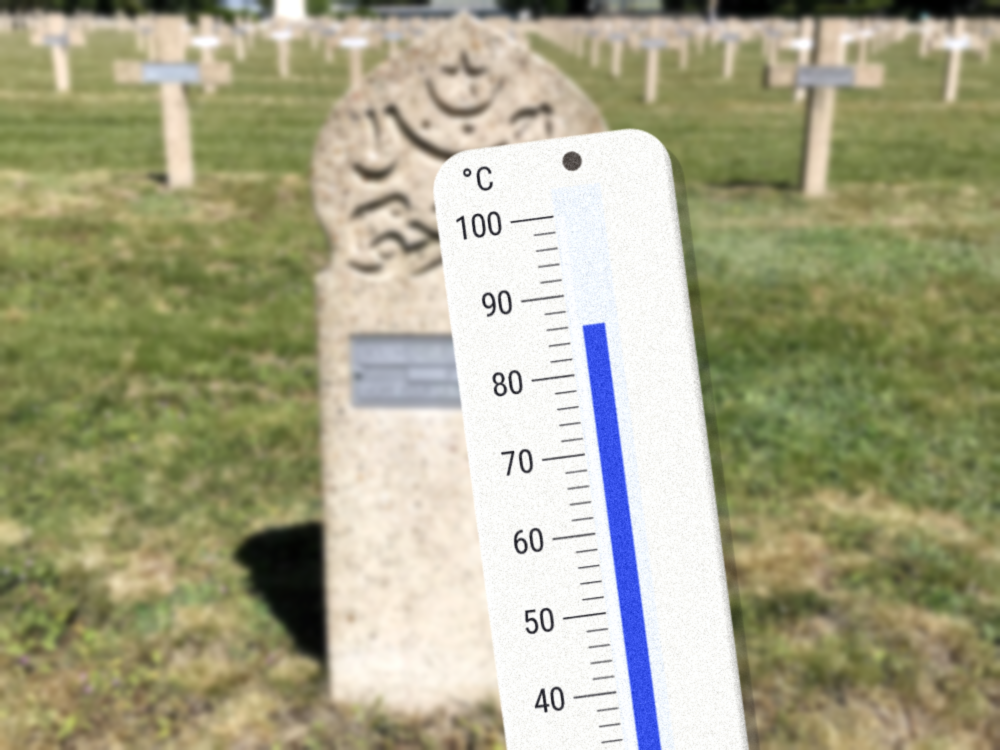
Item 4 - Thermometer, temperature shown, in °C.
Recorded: 86 °C
